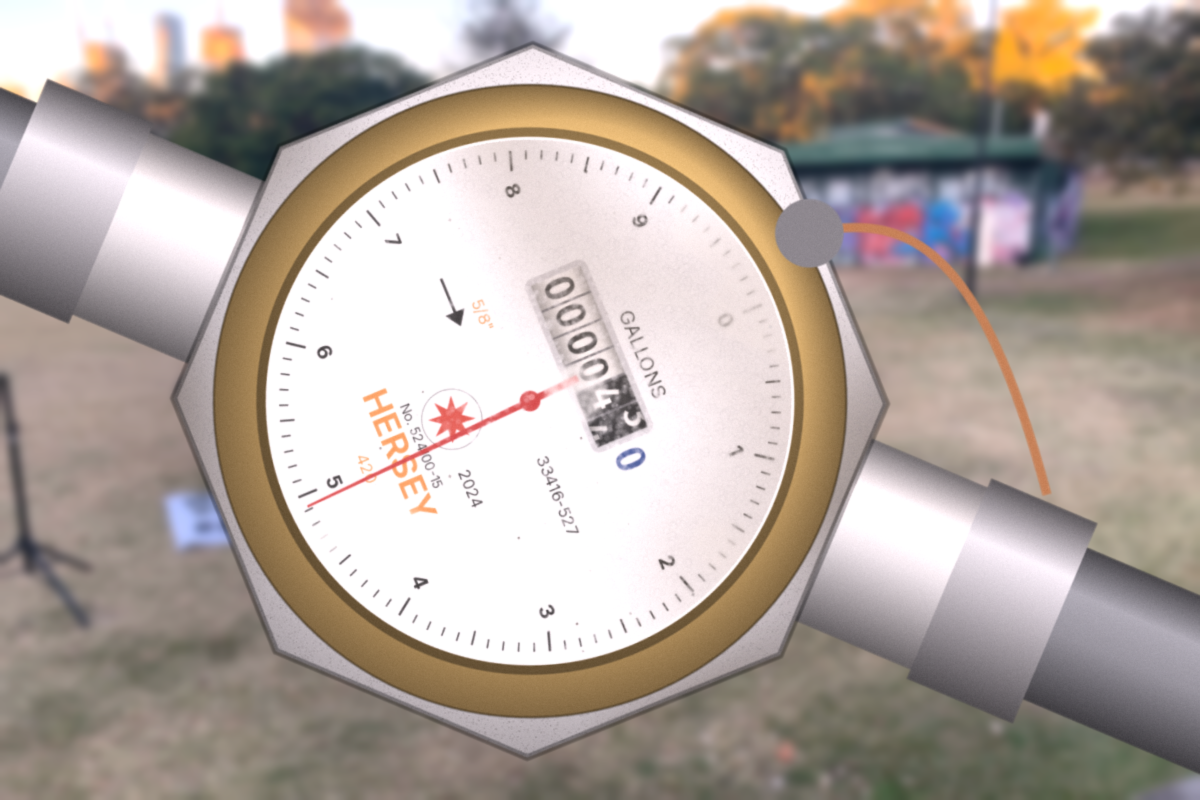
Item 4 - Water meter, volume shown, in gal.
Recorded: 434.9 gal
